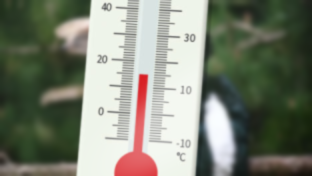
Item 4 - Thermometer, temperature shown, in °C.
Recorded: 15 °C
